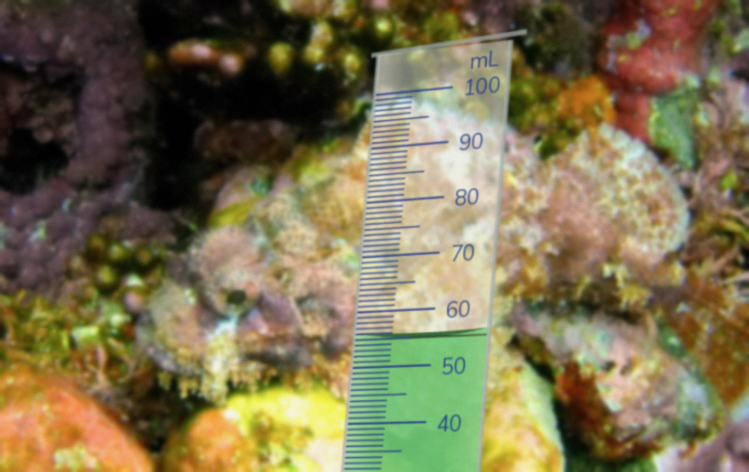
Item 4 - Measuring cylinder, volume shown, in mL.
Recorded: 55 mL
